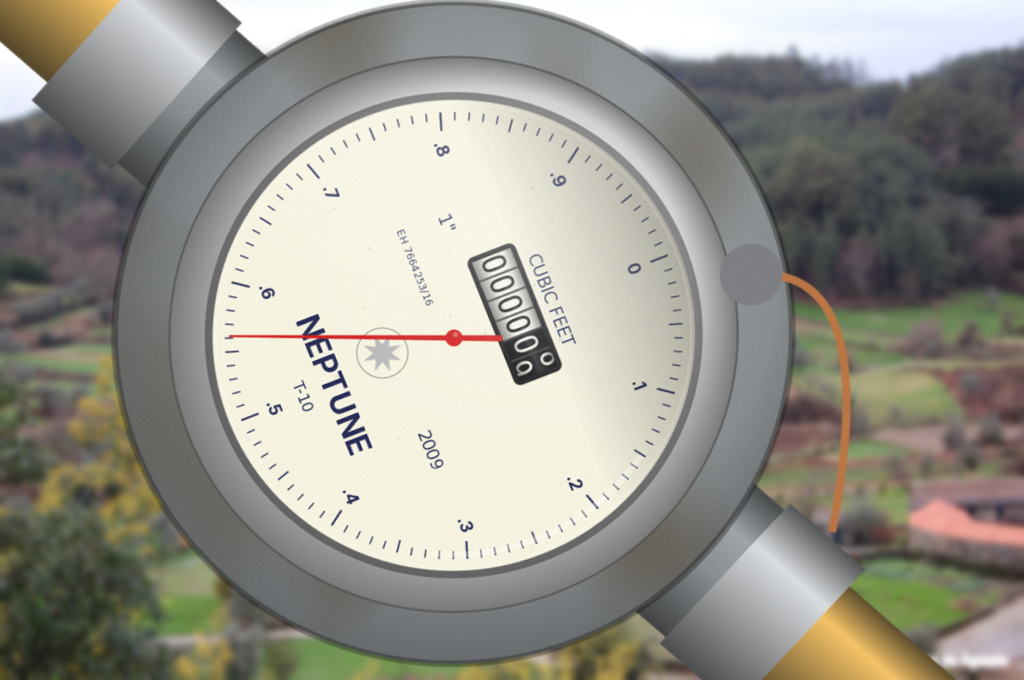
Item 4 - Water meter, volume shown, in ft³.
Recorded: 8.56 ft³
